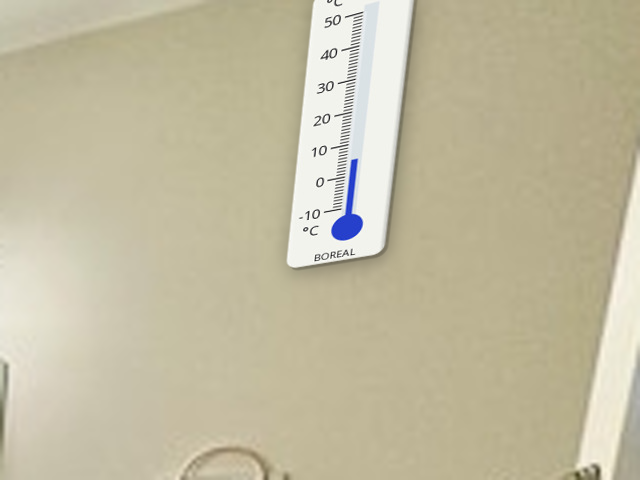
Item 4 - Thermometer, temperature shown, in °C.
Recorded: 5 °C
